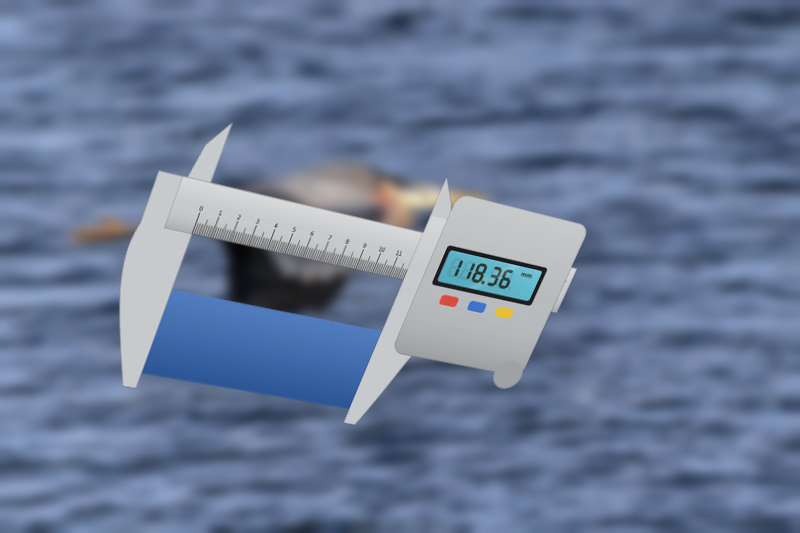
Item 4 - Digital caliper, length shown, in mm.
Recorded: 118.36 mm
